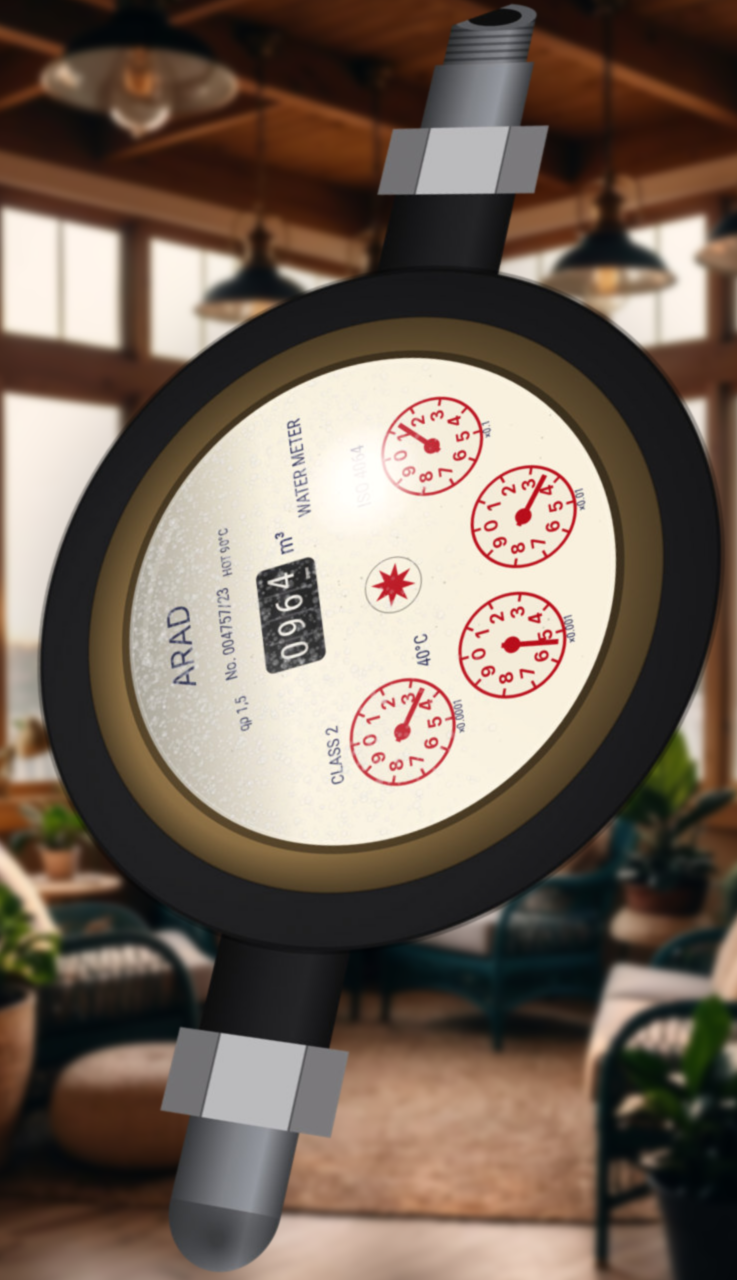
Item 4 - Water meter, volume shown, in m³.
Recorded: 964.1353 m³
